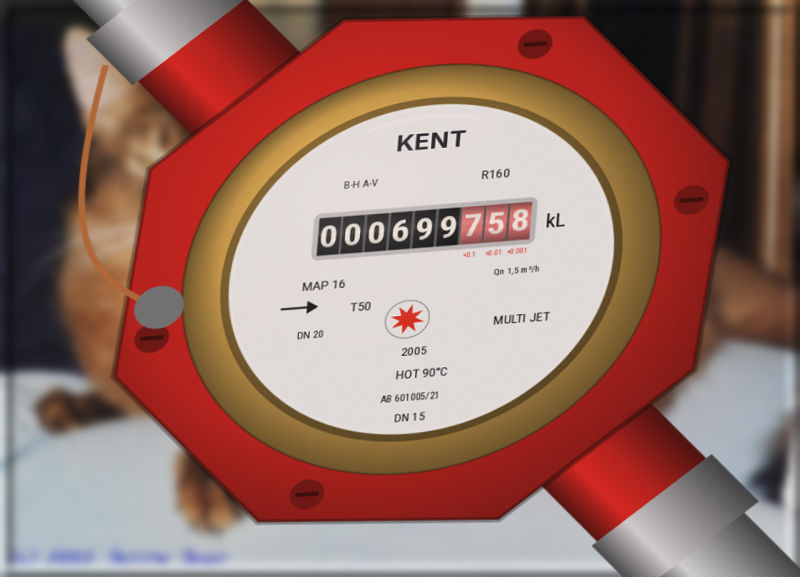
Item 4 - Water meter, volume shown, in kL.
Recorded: 699.758 kL
